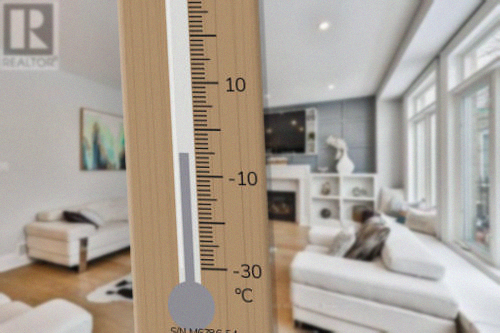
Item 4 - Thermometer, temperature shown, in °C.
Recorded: -5 °C
